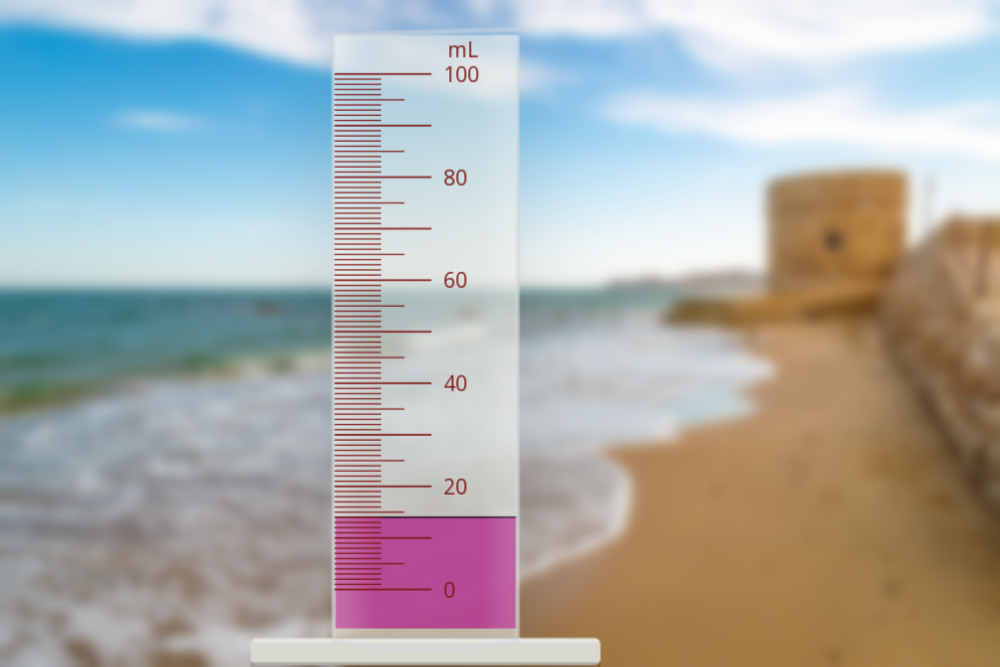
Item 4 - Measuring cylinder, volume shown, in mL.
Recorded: 14 mL
